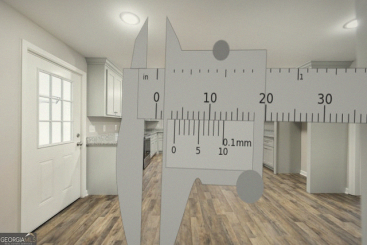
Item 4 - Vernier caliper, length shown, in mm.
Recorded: 3.6 mm
